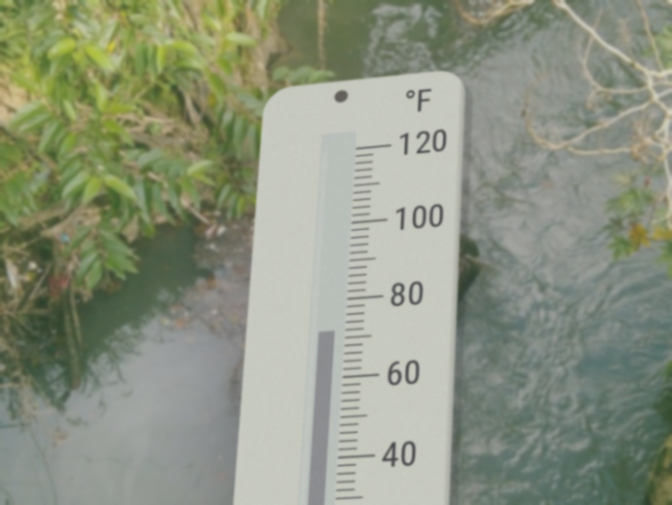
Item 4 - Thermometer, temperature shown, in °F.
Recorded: 72 °F
